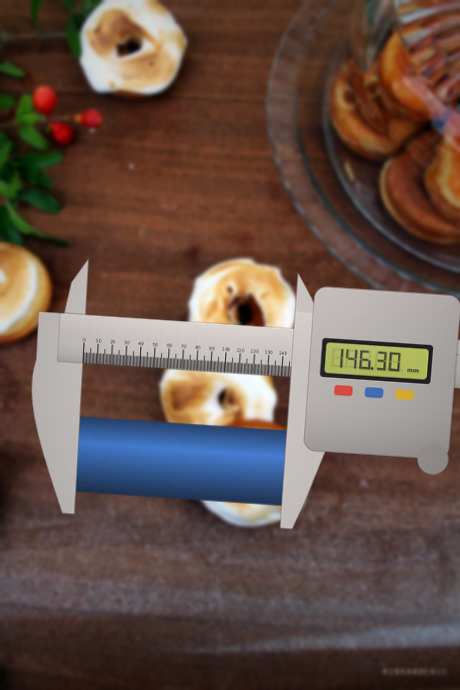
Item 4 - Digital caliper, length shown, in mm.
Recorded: 146.30 mm
